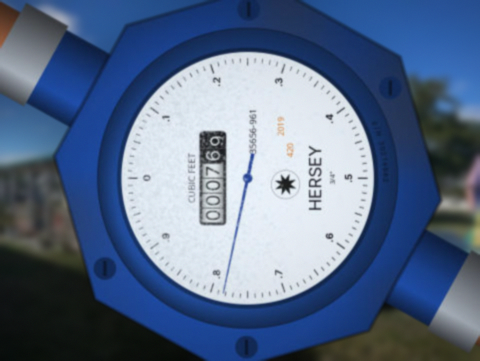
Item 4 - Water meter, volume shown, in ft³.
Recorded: 768.78 ft³
